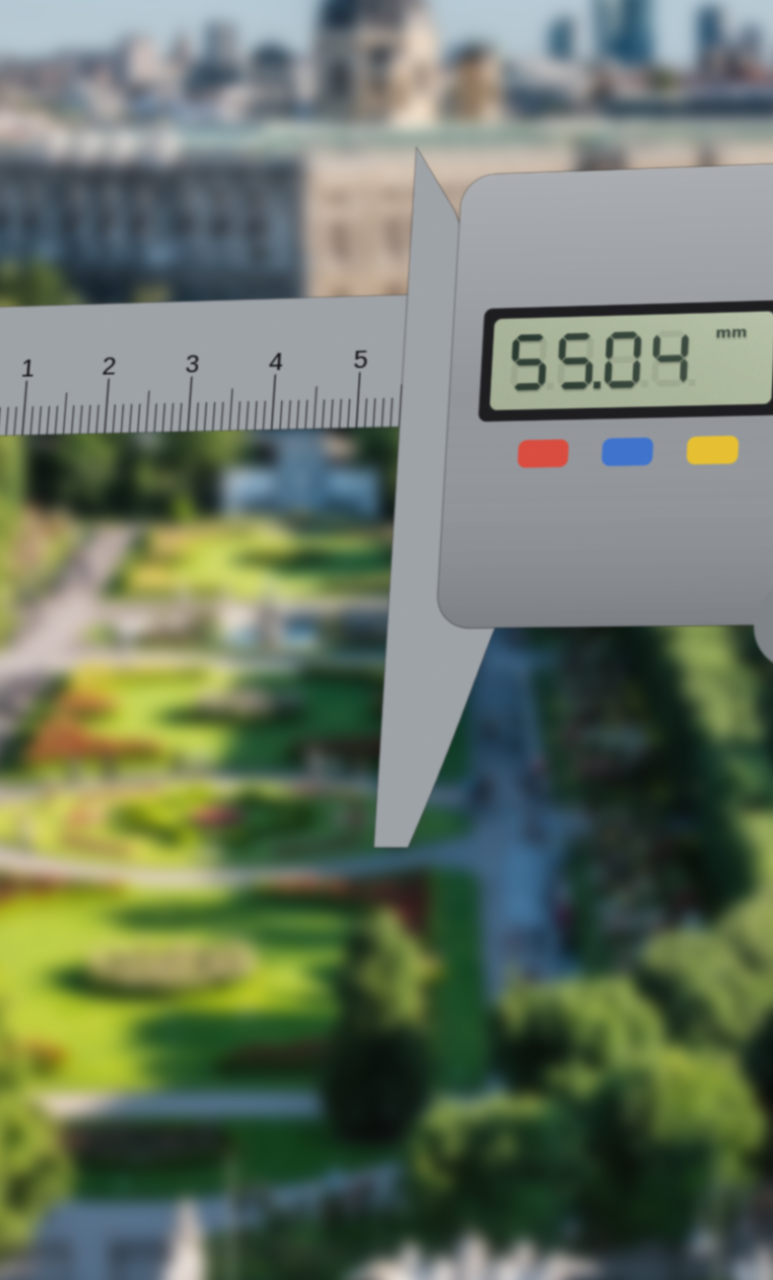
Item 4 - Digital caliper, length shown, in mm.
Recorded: 55.04 mm
